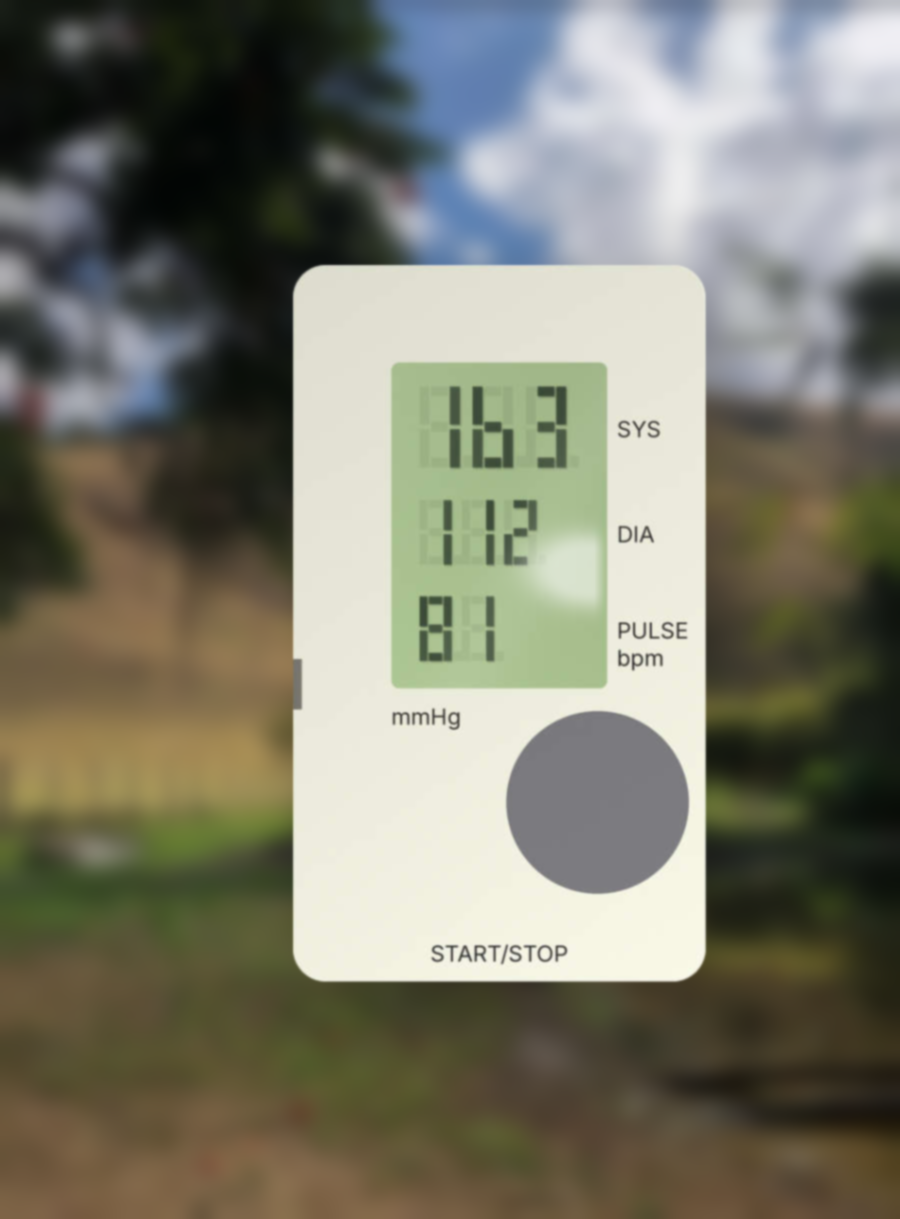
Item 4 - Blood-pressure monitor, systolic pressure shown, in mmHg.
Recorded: 163 mmHg
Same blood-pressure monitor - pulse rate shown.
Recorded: 81 bpm
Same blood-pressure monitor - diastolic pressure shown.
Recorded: 112 mmHg
